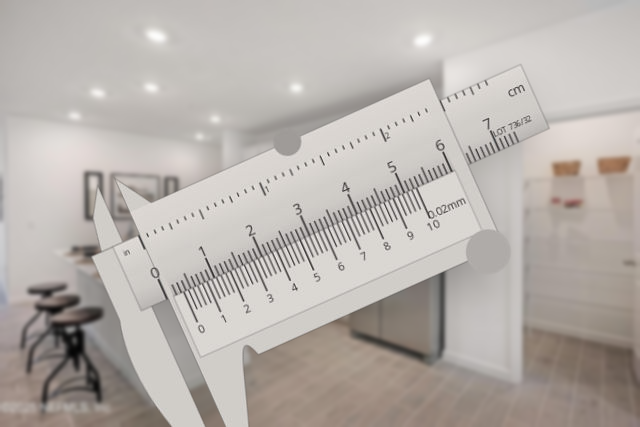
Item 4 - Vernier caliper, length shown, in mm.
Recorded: 3.5 mm
